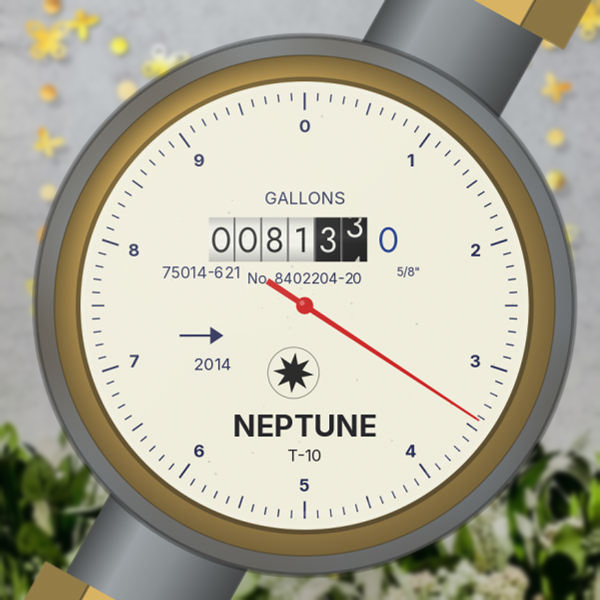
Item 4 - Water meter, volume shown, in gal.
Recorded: 81333.4 gal
